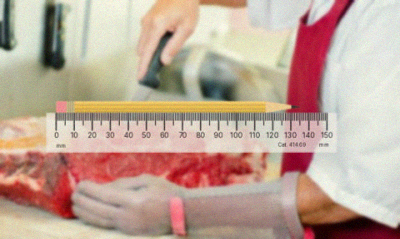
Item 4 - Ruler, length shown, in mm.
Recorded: 135 mm
